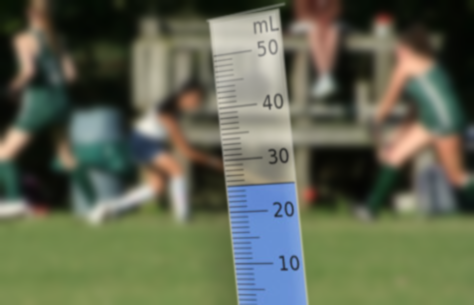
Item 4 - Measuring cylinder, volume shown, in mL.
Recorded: 25 mL
